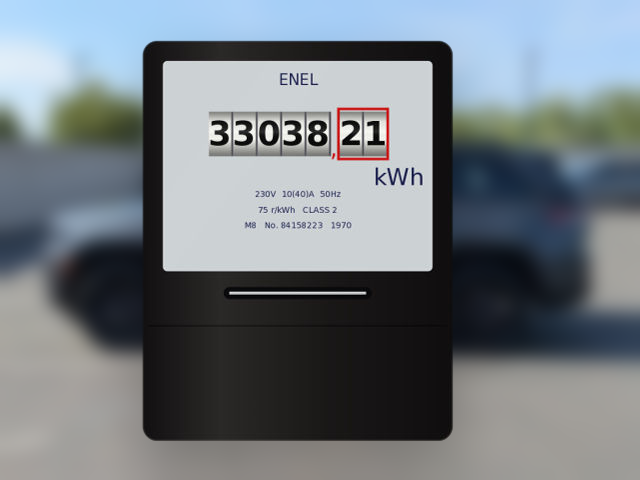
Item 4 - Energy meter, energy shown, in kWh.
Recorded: 33038.21 kWh
